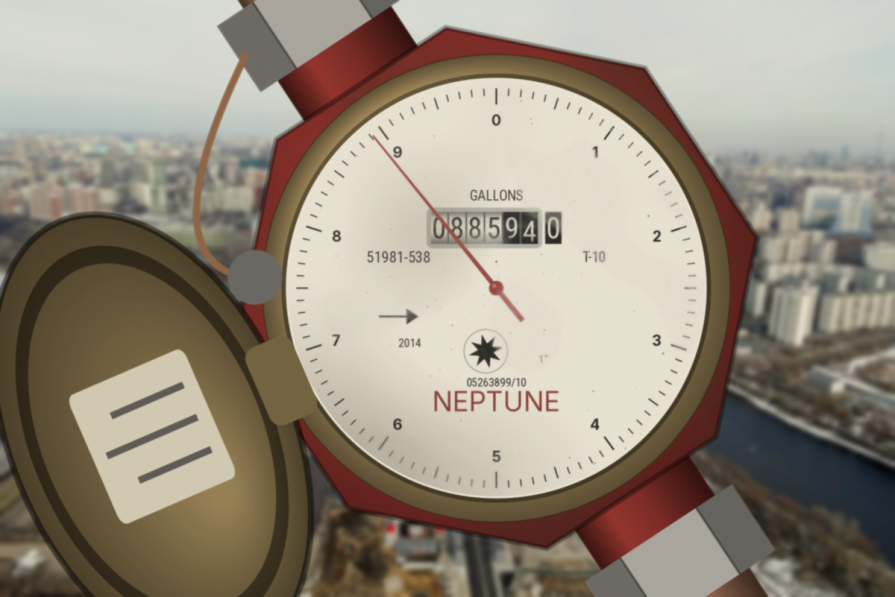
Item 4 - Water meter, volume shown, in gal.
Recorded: 885938.9 gal
